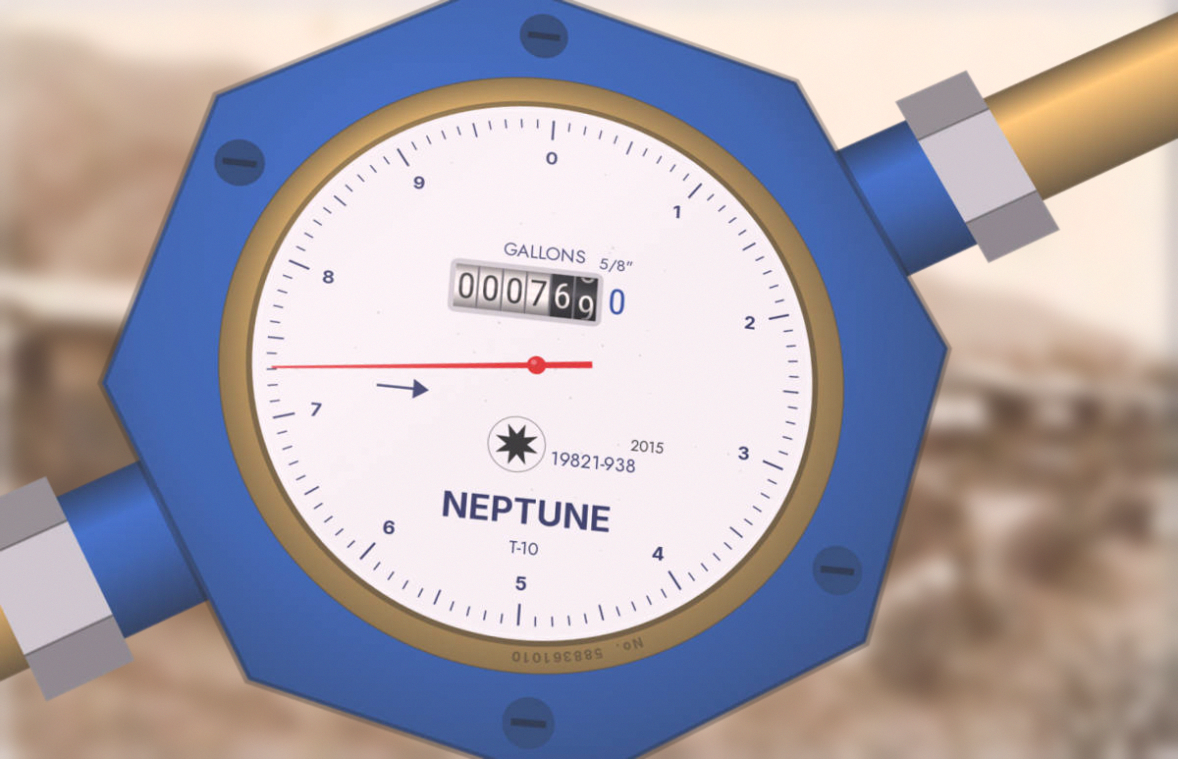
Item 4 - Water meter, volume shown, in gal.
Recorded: 7687.3 gal
